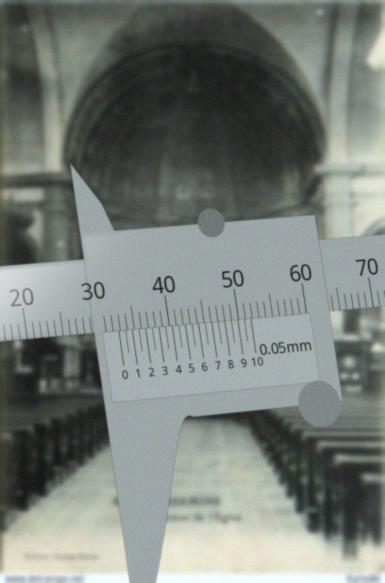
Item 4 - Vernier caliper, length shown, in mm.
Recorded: 32.8 mm
